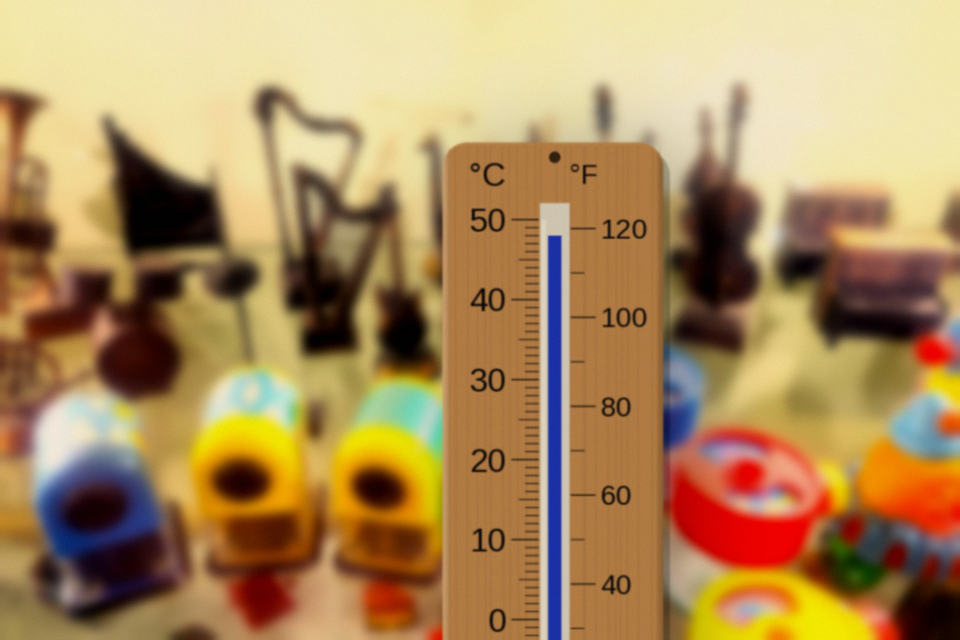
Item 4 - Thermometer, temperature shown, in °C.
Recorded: 48 °C
